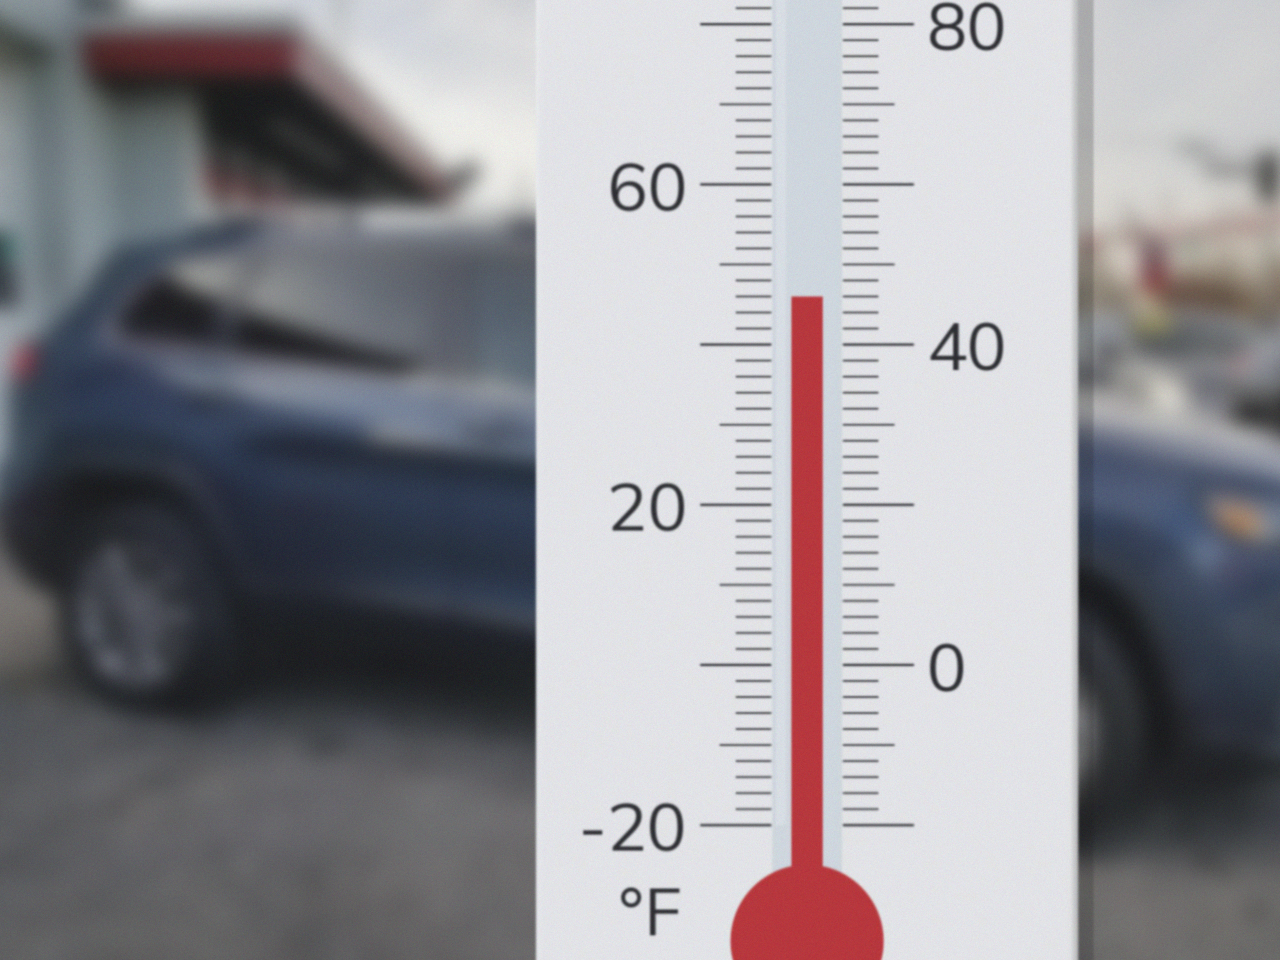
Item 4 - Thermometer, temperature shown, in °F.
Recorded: 46 °F
